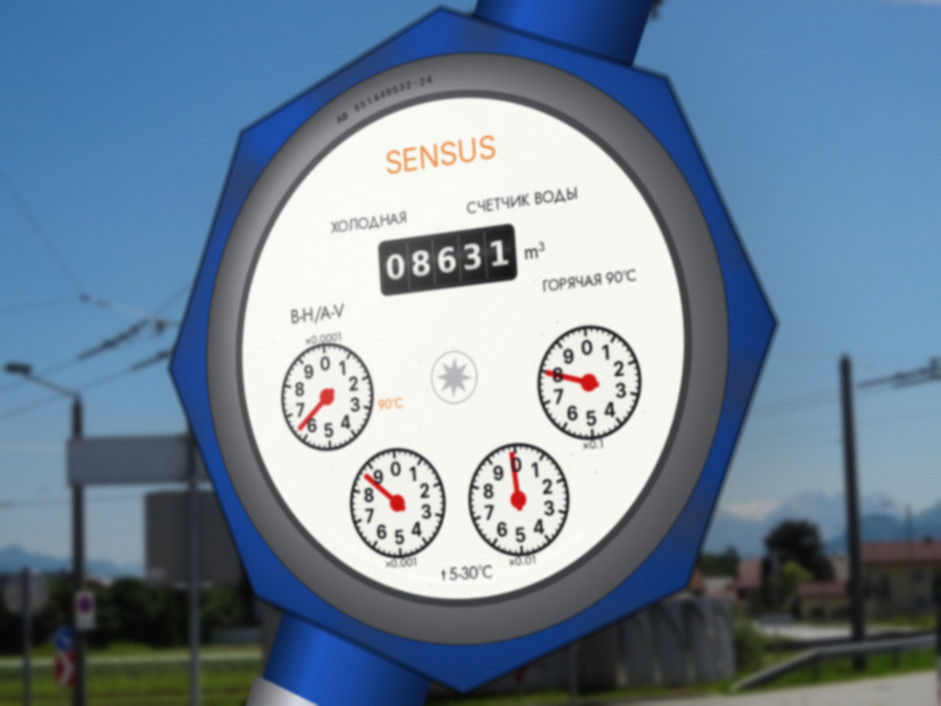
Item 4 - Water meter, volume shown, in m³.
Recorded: 8631.7986 m³
